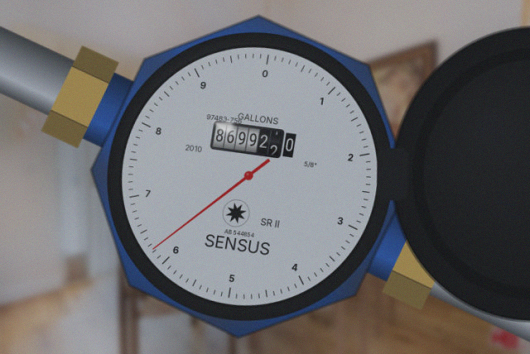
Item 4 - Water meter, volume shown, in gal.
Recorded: 8699216.2 gal
